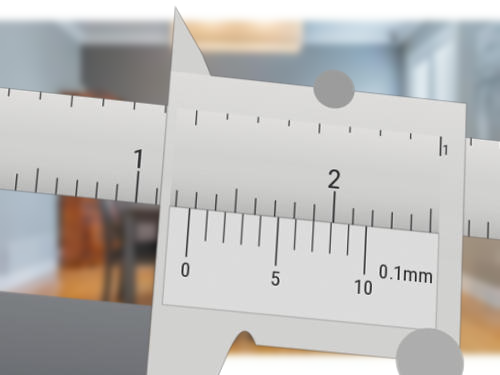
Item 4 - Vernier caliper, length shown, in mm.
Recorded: 12.7 mm
